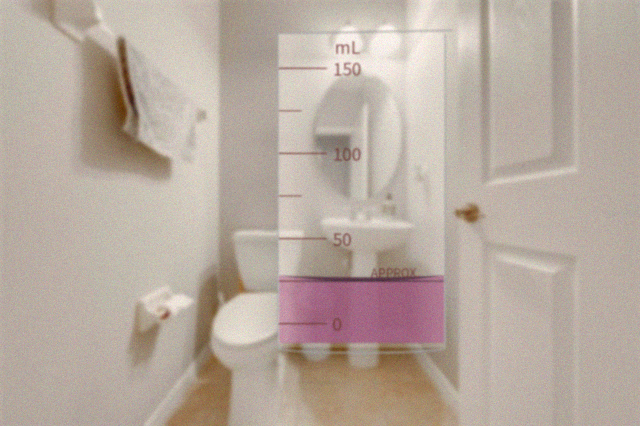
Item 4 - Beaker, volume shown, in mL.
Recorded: 25 mL
